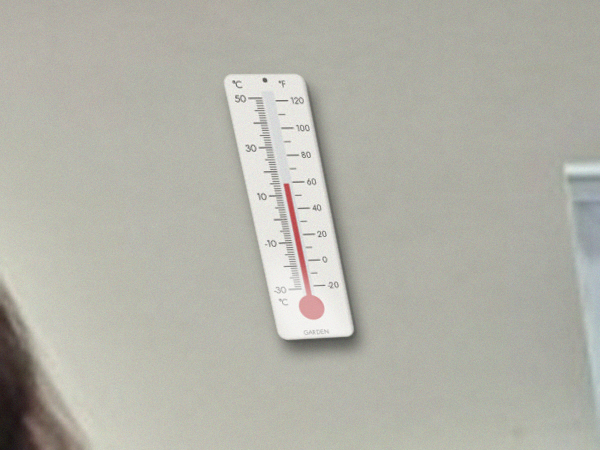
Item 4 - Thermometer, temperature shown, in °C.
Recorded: 15 °C
